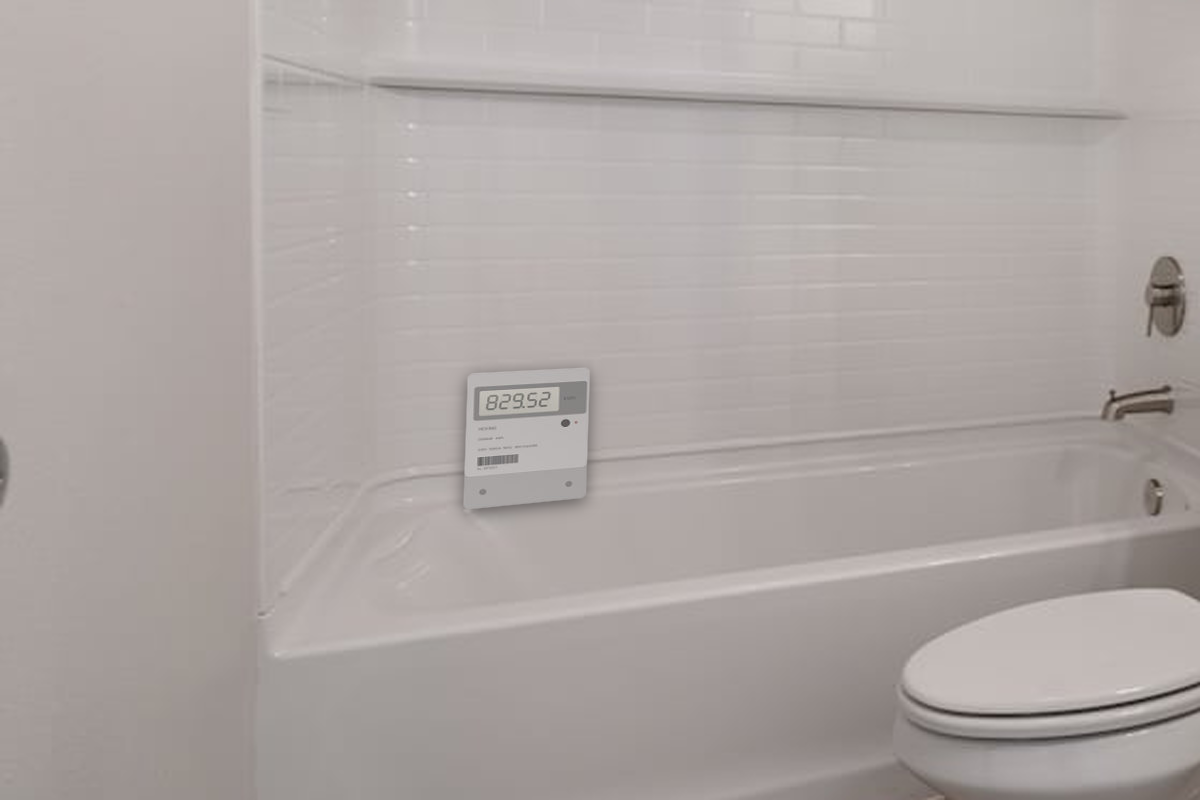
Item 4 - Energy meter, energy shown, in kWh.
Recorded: 829.52 kWh
